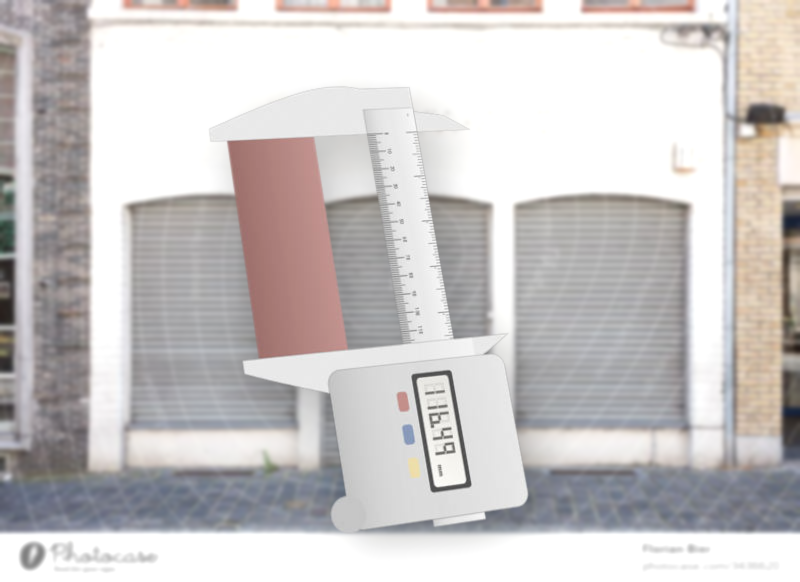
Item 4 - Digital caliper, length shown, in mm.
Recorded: 116.49 mm
